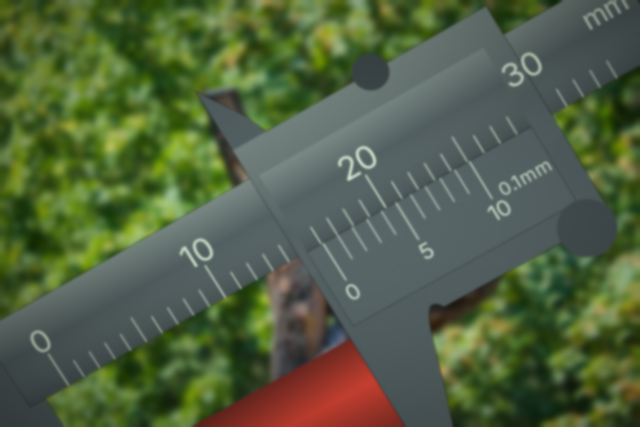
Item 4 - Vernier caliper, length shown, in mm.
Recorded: 16.1 mm
